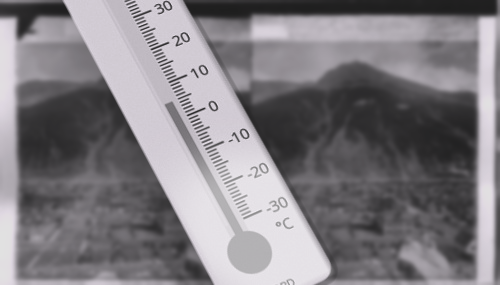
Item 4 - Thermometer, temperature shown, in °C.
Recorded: 5 °C
